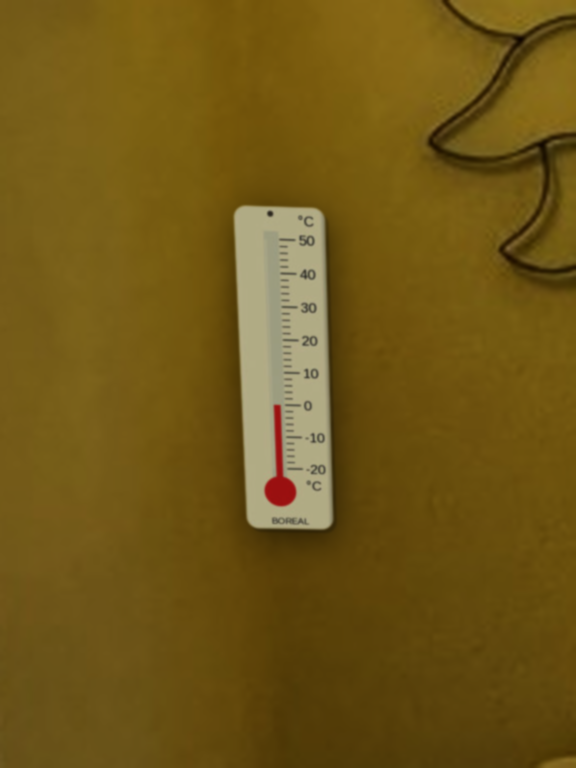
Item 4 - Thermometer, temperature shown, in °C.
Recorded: 0 °C
